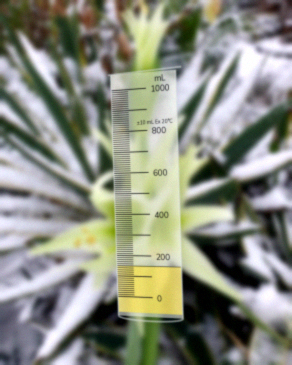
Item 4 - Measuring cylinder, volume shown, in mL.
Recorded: 150 mL
